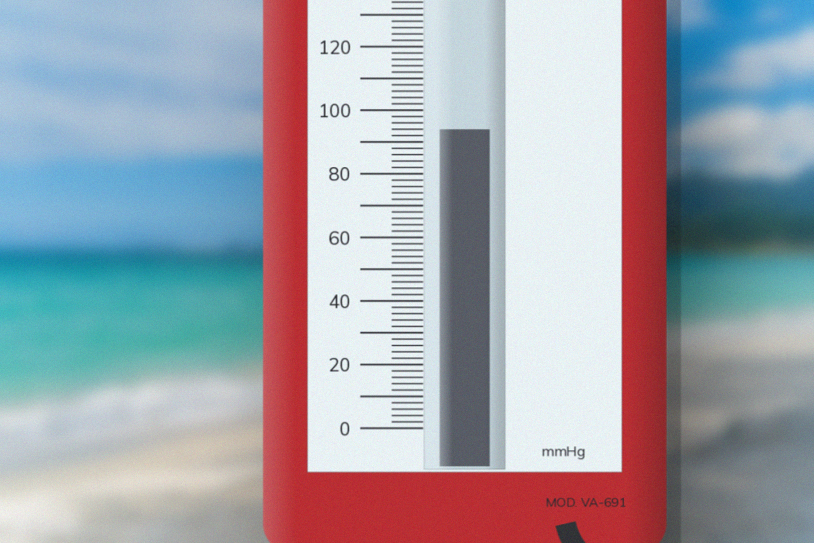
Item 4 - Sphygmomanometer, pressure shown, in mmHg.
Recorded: 94 mmHg
